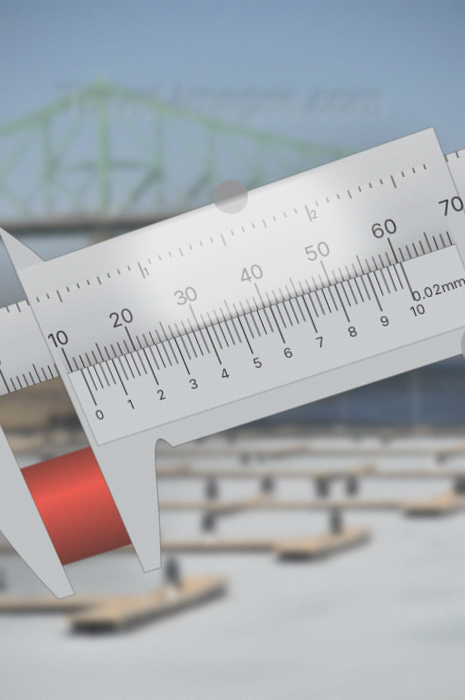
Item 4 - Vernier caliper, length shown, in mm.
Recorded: 11.4 mm
